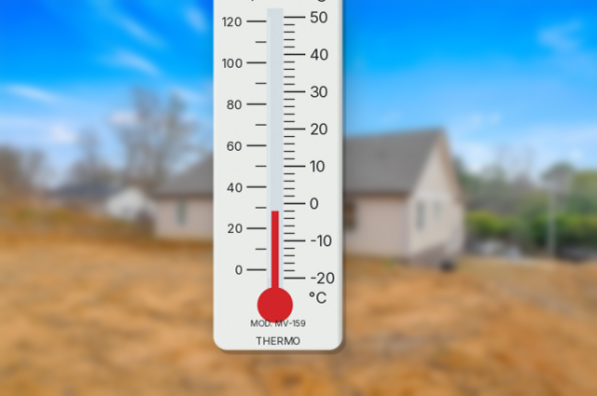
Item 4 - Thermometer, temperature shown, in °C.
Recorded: -2 °C
